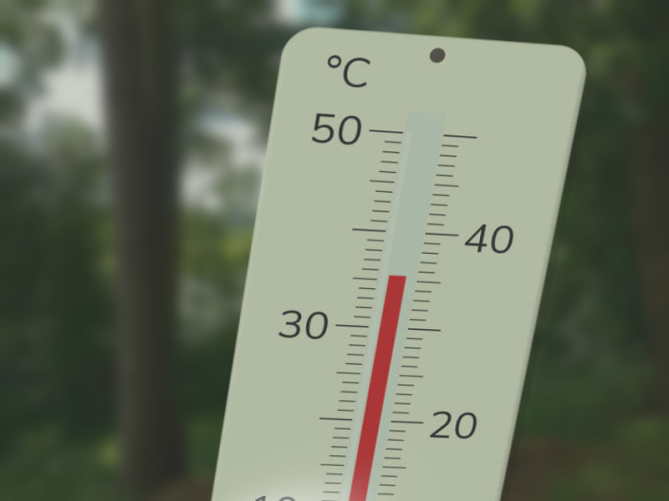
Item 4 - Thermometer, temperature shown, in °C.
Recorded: 35.5 °C
